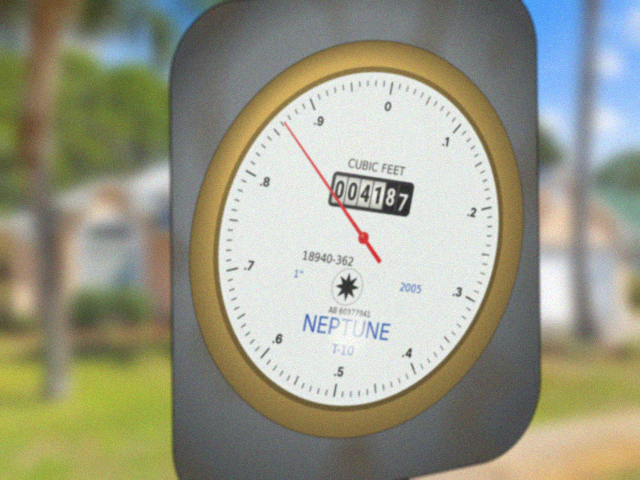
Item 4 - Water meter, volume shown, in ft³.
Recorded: 4186.86 ft³
